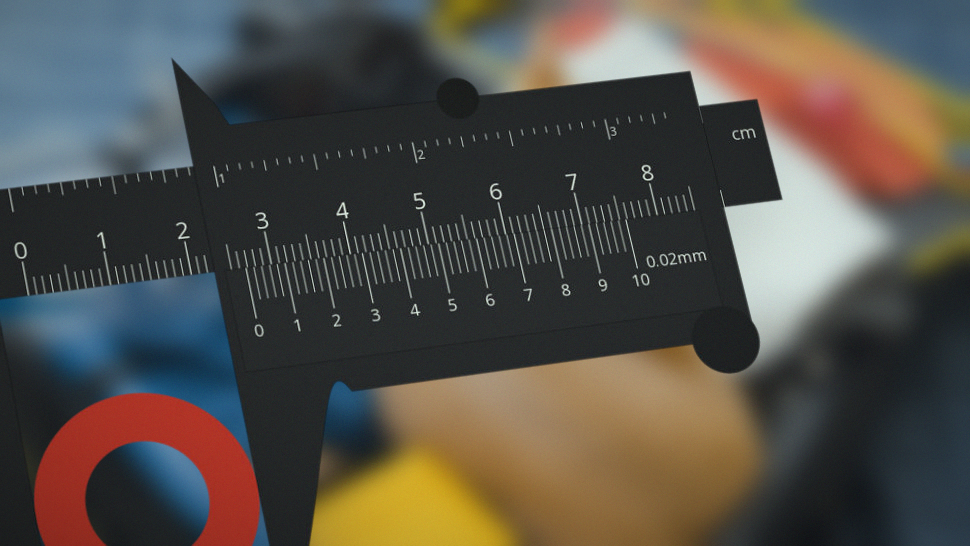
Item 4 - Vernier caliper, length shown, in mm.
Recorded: 26.8 mm
